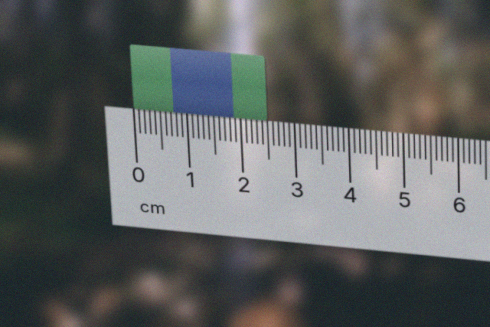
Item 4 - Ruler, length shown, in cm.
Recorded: 2.5 cm
